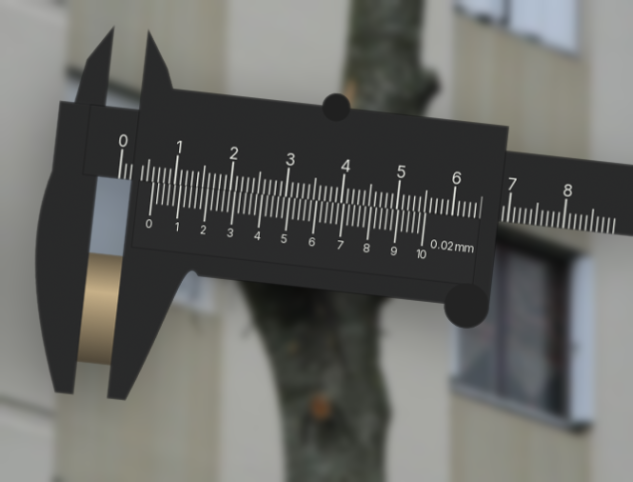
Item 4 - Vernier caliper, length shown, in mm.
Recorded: 6.2 mm
